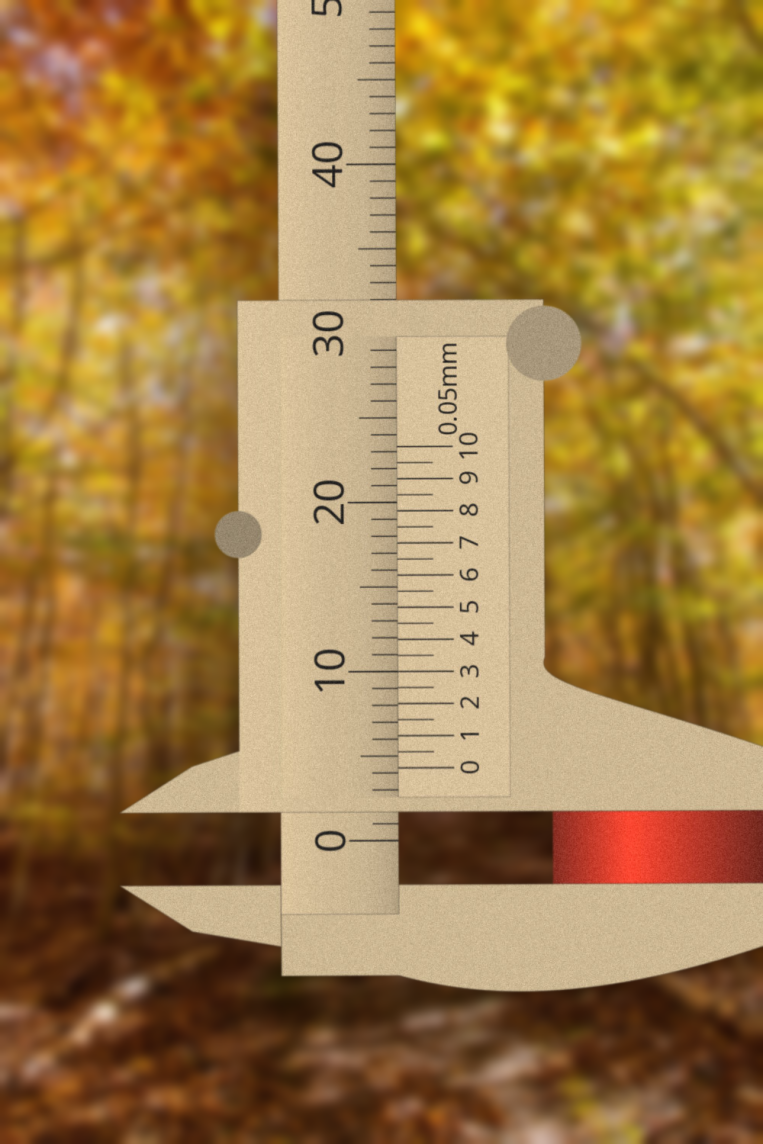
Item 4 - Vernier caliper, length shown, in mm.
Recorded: 4.3 mm
